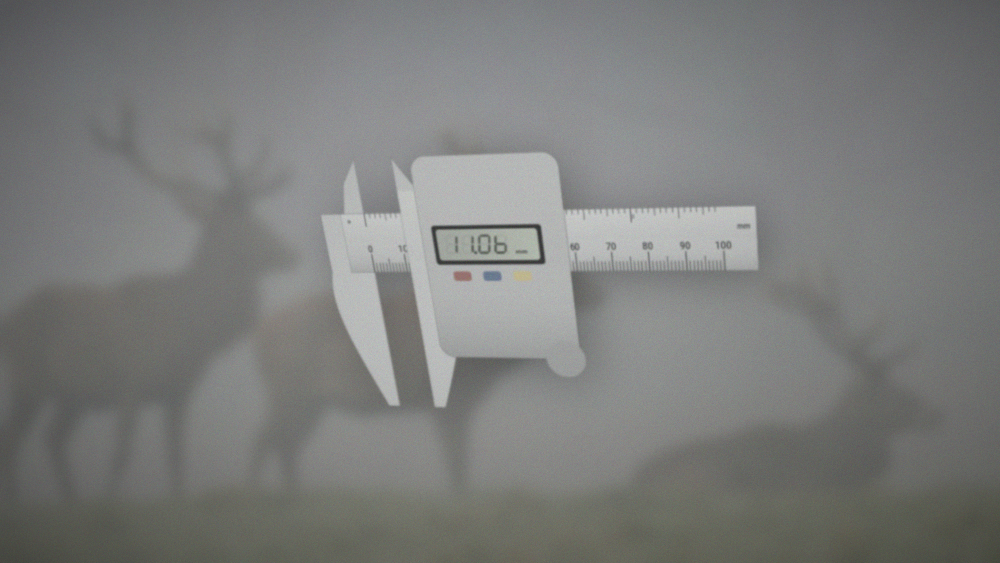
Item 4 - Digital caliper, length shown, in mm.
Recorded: 11.06 mm
